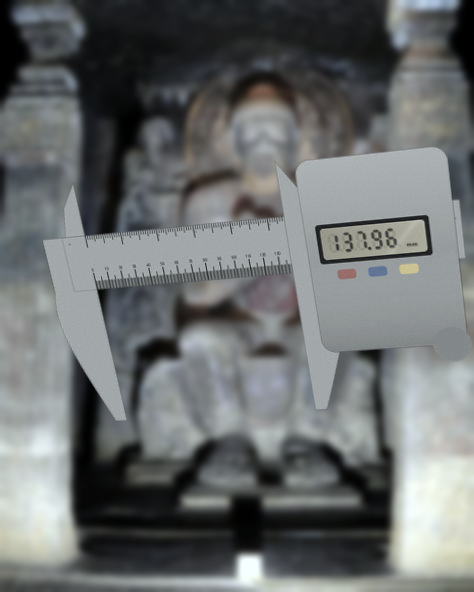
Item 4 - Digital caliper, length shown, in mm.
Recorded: 137.96 mm
